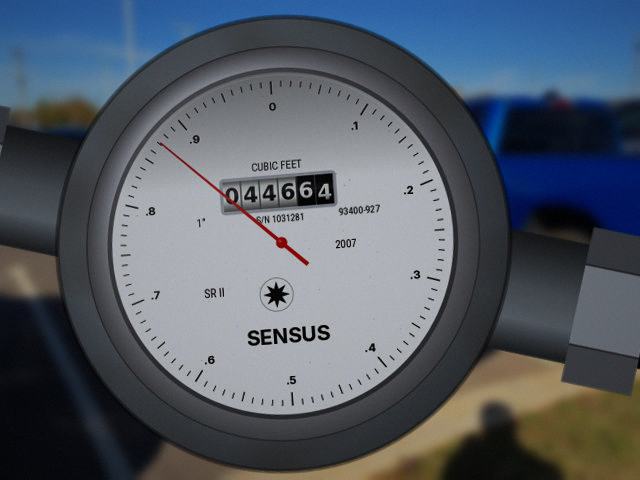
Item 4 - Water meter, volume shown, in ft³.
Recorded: 44663.87 ft³
